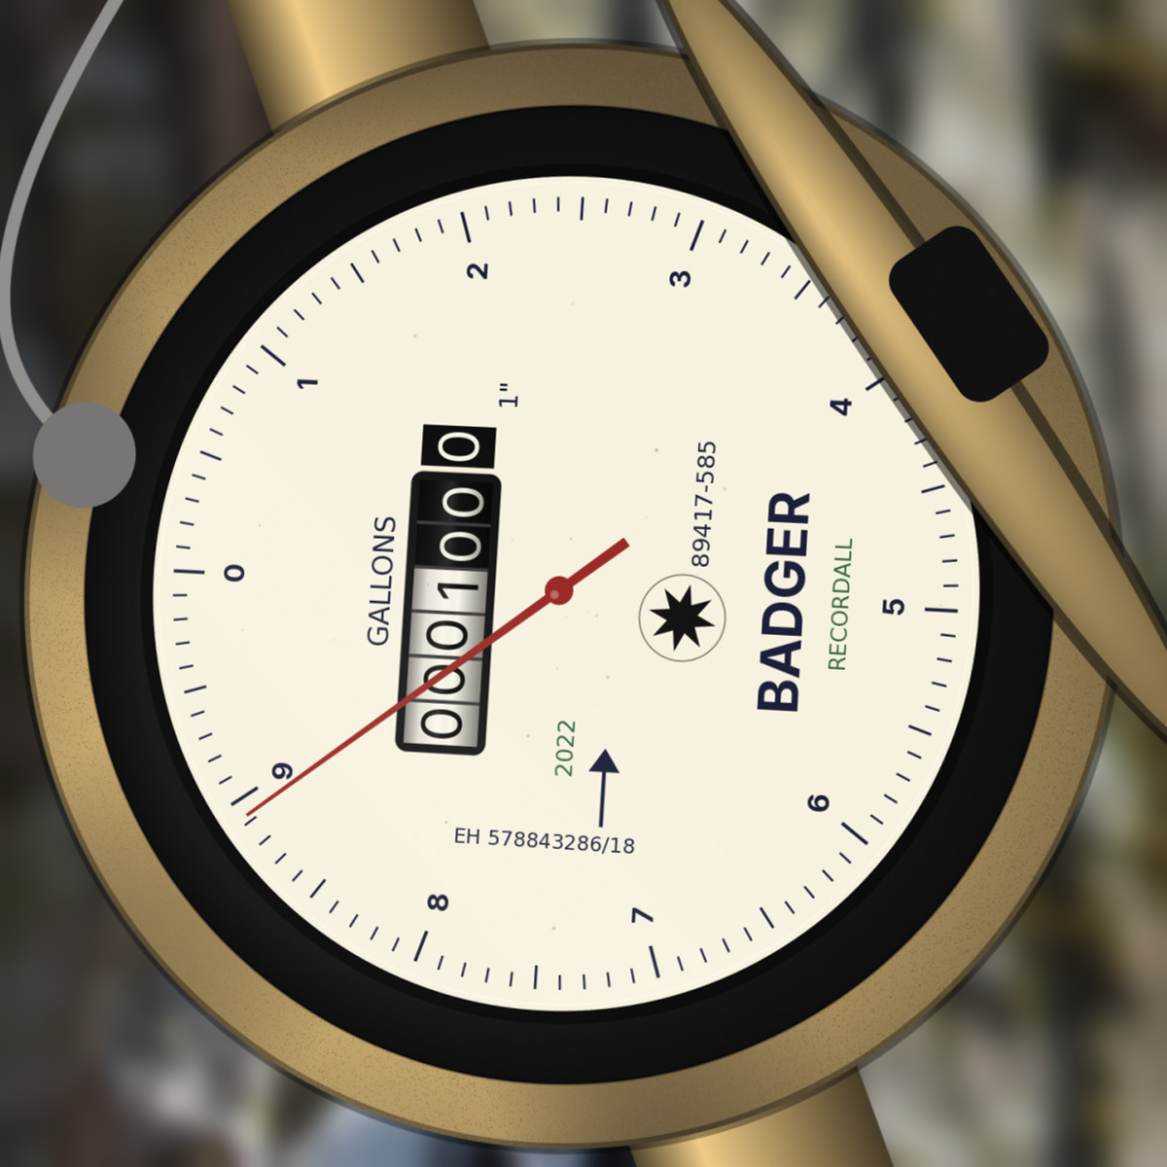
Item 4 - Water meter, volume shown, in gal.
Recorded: 998.9 gal
